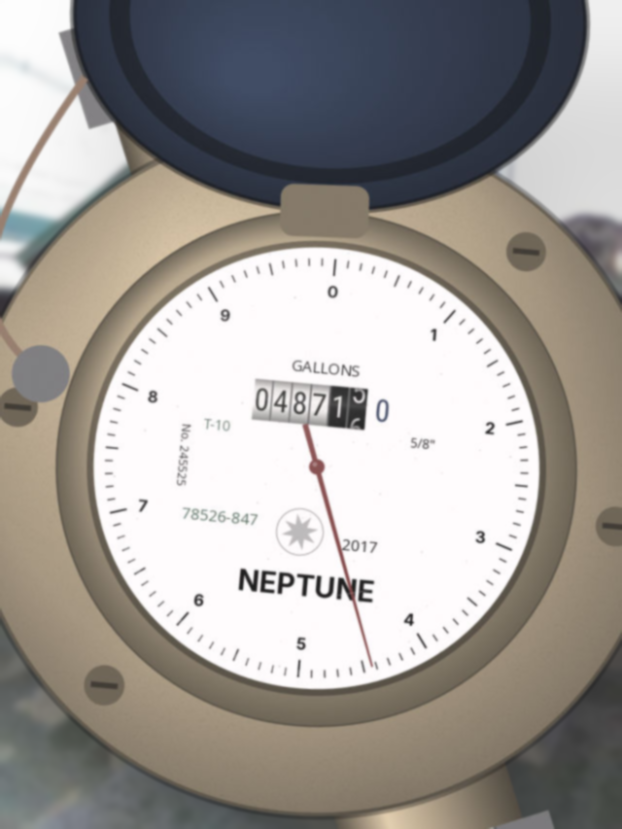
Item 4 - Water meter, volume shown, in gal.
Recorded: 487154.4 gal
